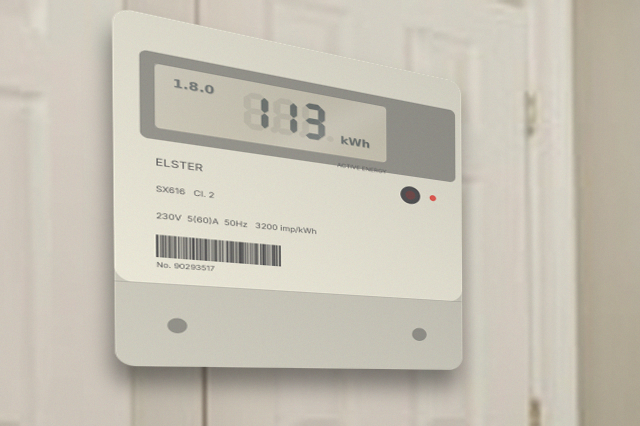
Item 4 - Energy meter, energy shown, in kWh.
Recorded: 113 kWh
